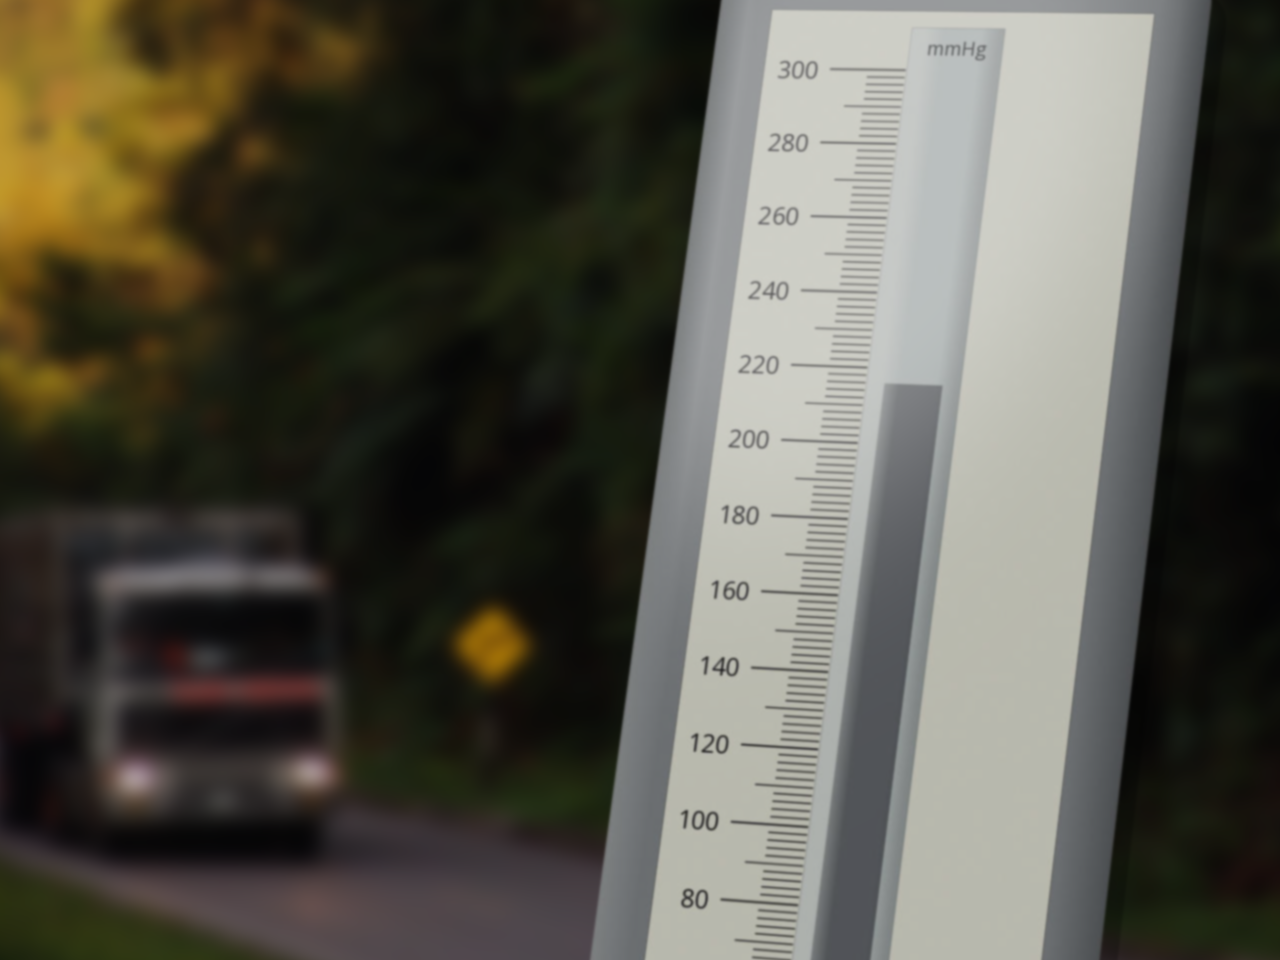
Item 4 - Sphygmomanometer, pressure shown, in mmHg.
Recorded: 216 mmHg
